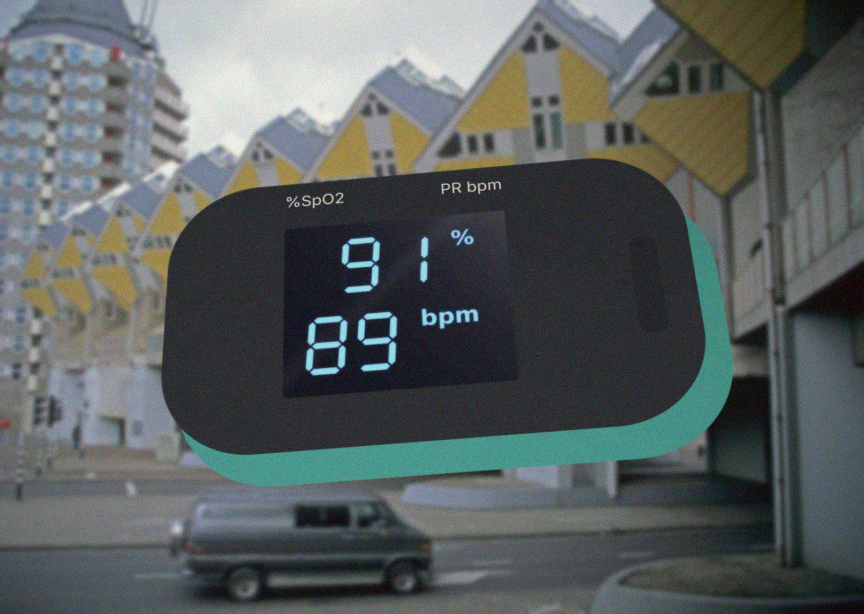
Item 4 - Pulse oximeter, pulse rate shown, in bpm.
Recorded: 89 bpm
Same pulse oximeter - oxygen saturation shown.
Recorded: 91 %
